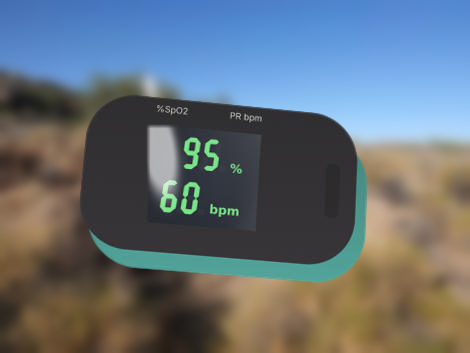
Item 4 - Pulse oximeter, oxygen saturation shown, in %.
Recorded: 95 %
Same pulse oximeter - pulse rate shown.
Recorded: 60 bpm
